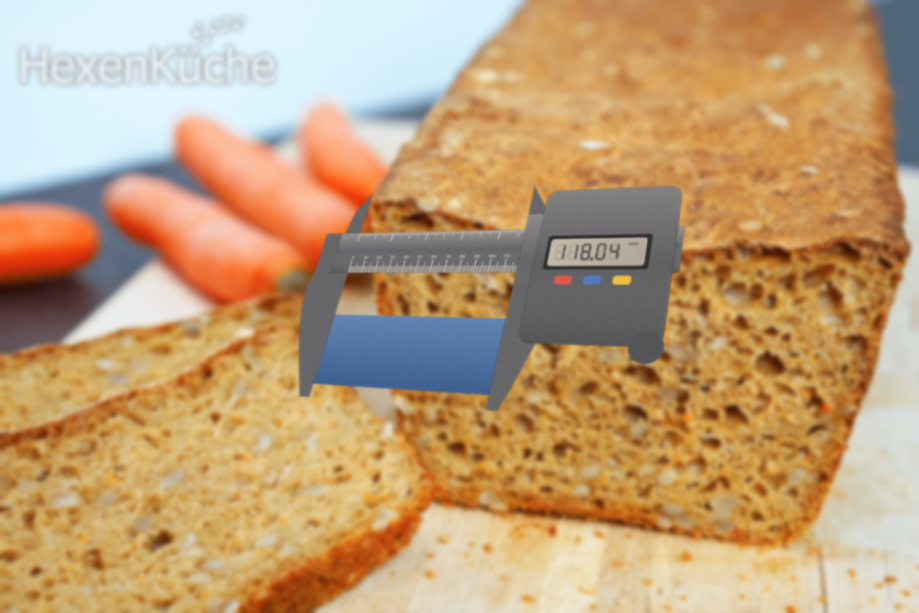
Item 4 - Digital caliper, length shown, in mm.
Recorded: 118.04 mm
